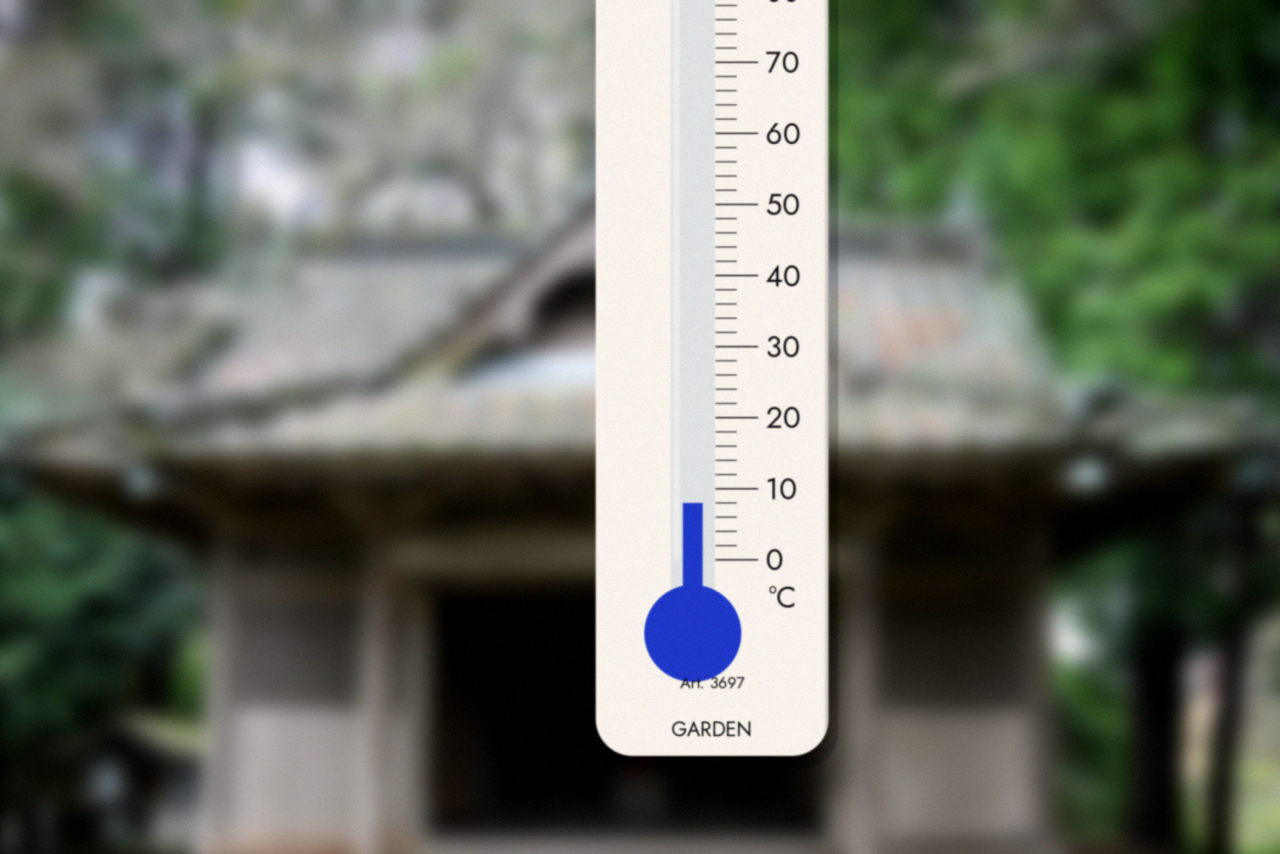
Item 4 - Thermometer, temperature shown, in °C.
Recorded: 8 °C
